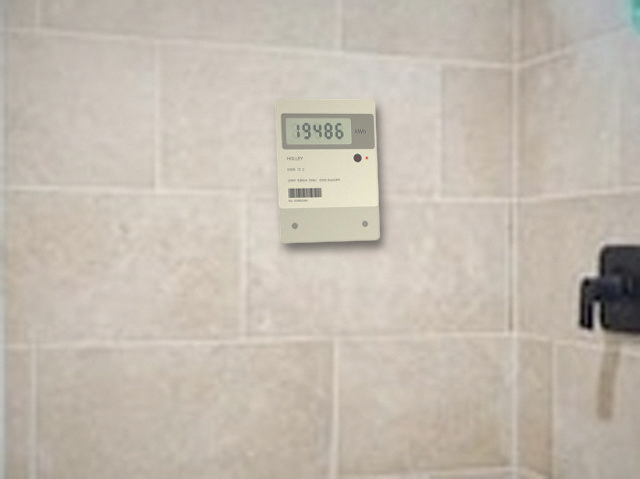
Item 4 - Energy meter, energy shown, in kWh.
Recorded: 19486 kWh
